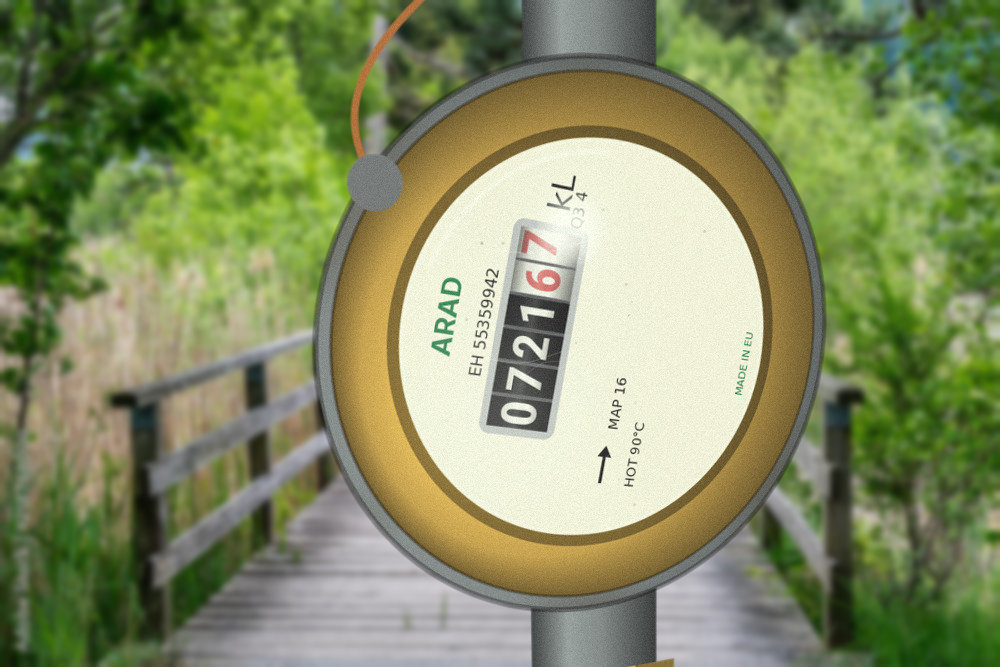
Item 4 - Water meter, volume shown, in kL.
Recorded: 721.67 kL
